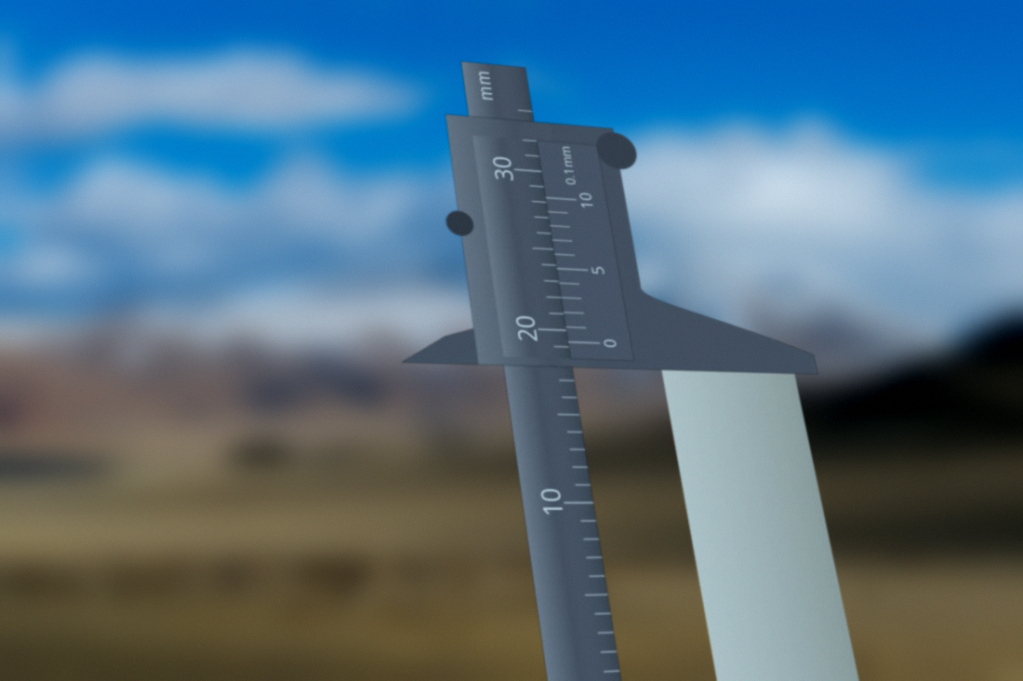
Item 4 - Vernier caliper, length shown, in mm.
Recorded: 19.3 mm
